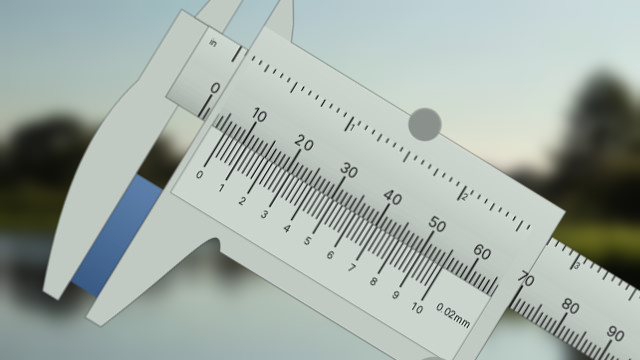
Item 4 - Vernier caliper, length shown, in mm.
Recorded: 6.0 mm
